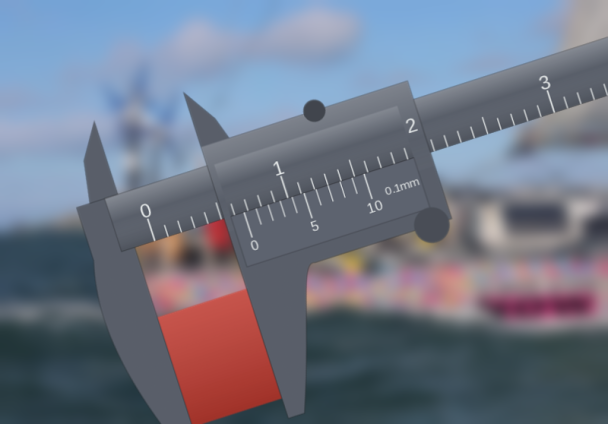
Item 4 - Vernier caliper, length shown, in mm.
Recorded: 6.7 mm
